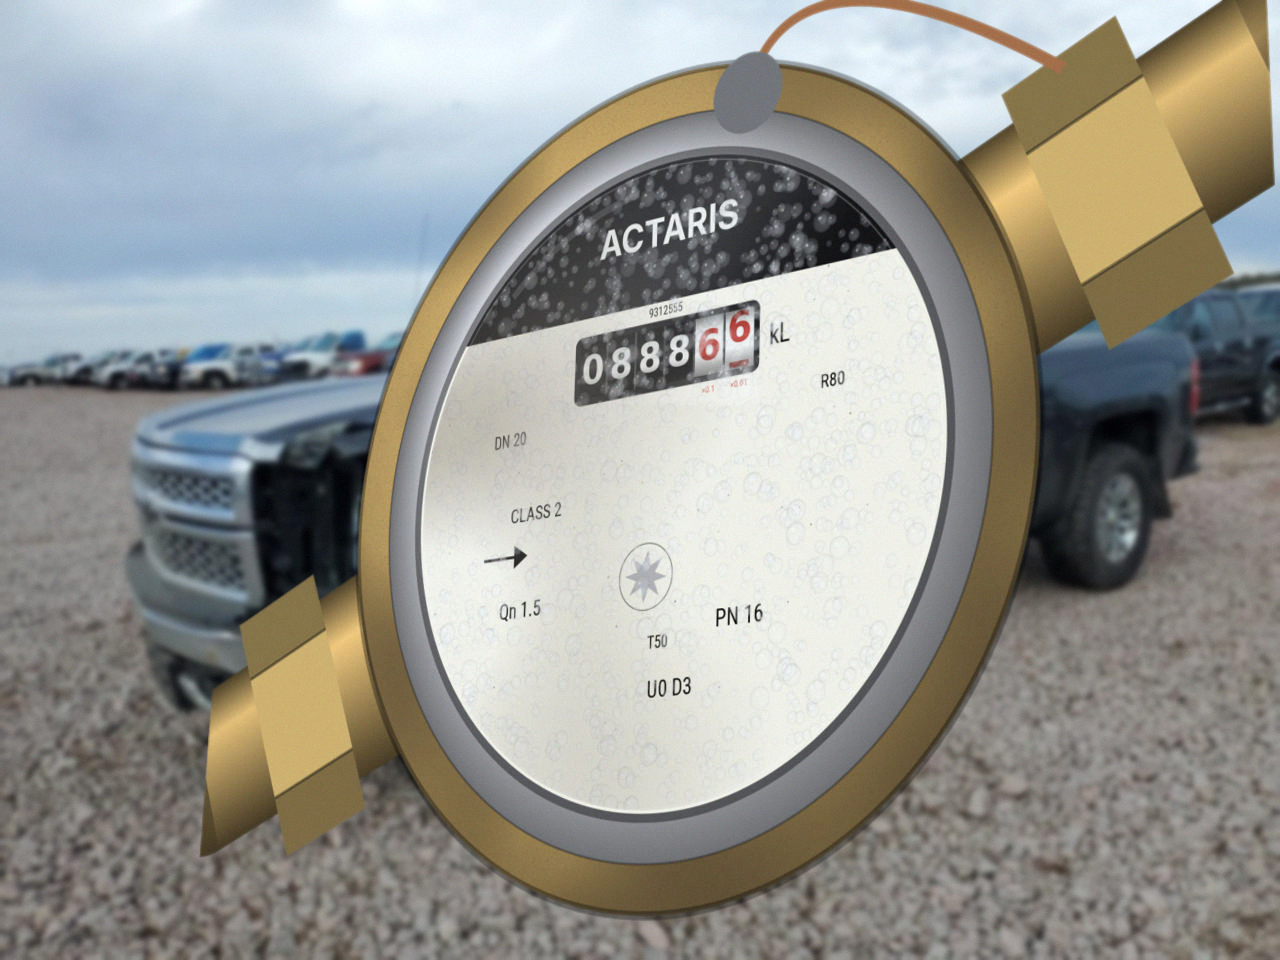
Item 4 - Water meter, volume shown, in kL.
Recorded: 888.66 kL
